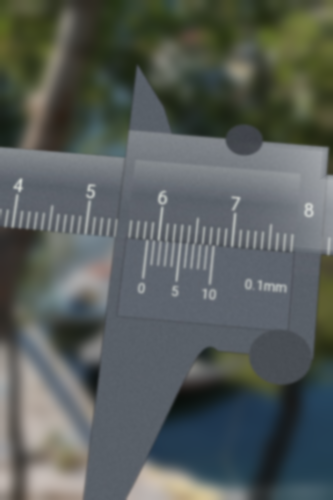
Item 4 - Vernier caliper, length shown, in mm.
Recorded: 58.5 mm
